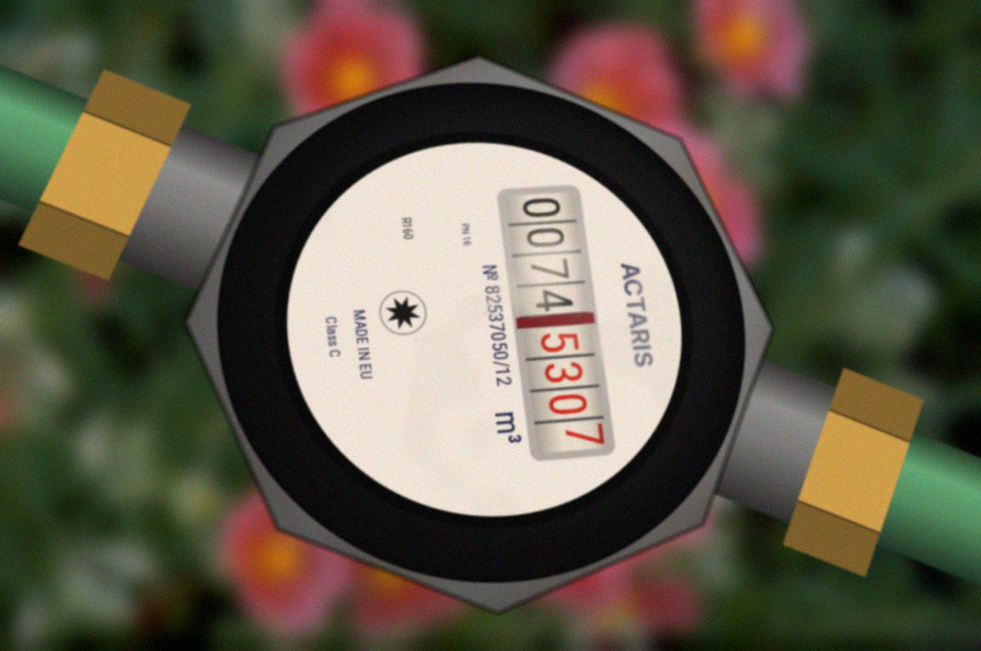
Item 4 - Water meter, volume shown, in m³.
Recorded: 74.5307 m³
